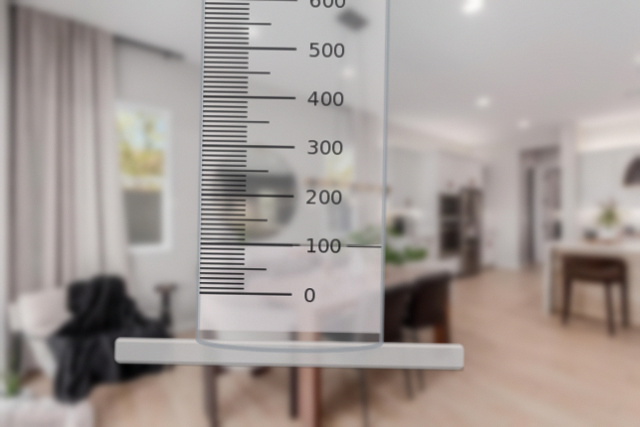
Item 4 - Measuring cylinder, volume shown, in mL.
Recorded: 100 mL
